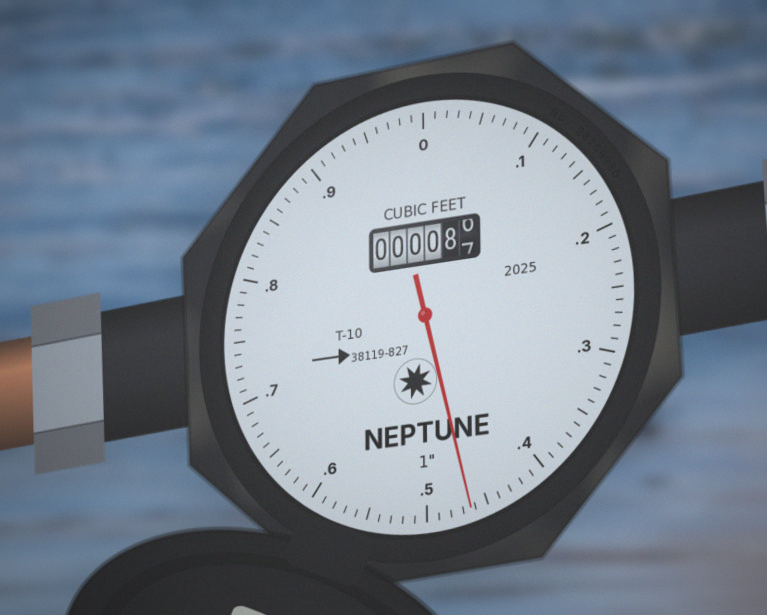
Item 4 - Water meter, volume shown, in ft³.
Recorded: 86.46 ft³
